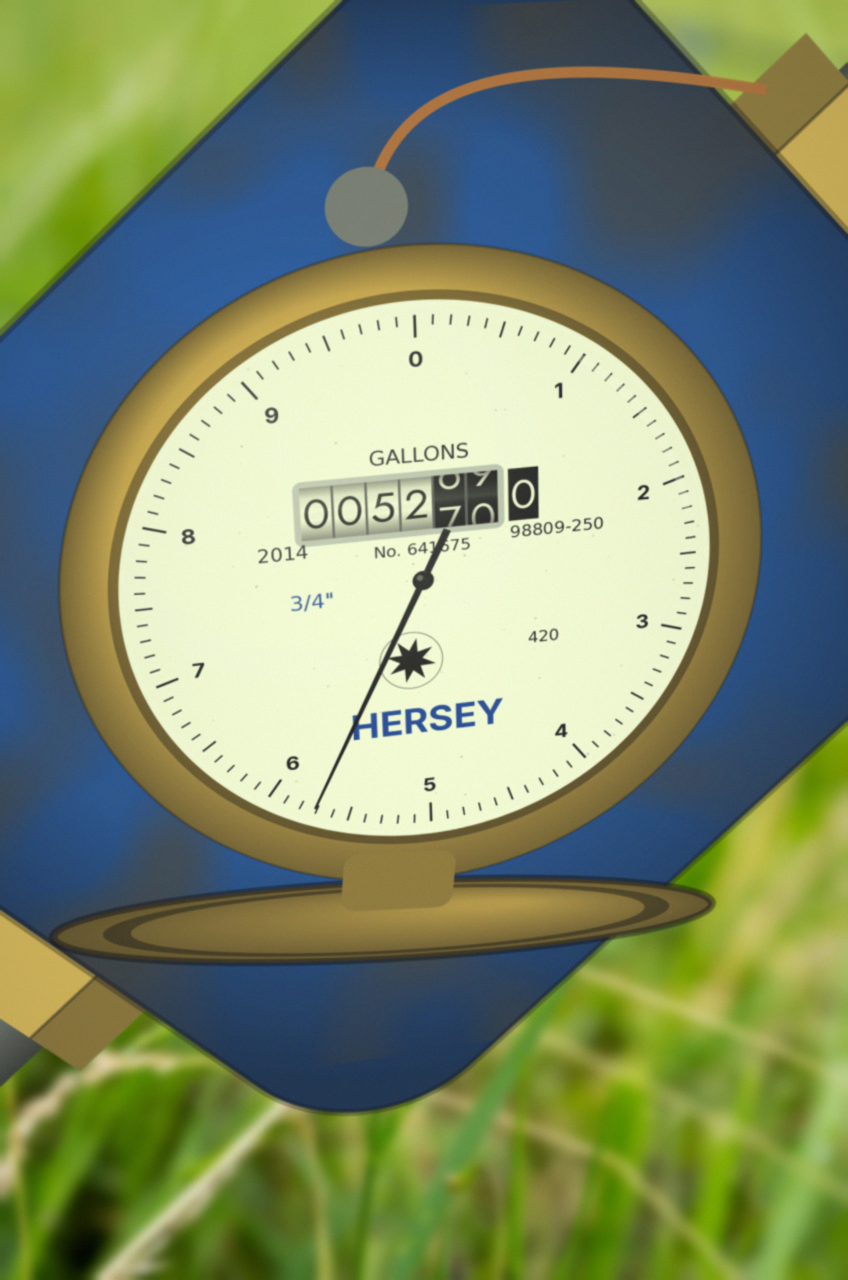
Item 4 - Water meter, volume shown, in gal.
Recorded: 52695.7 gal
